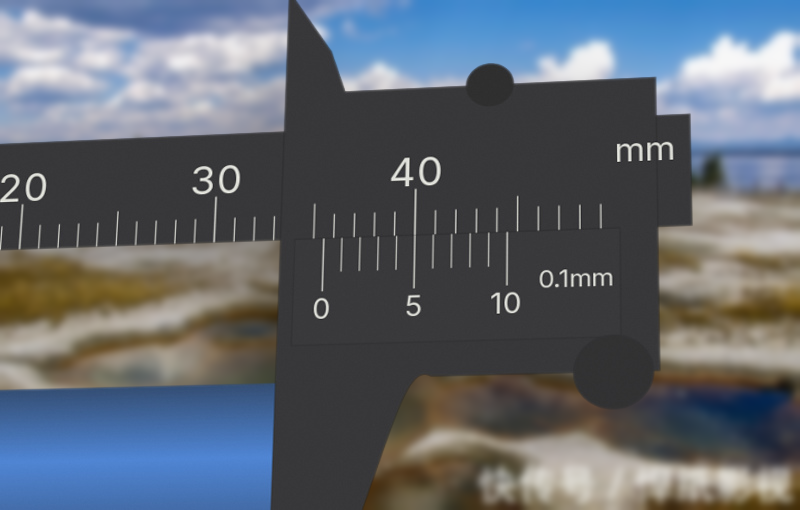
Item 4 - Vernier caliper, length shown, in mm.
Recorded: 35.5 mm
